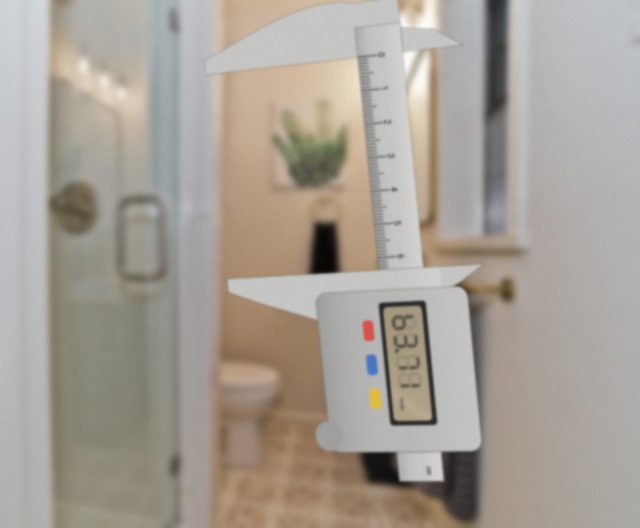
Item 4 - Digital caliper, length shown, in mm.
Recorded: 63.71 mm
